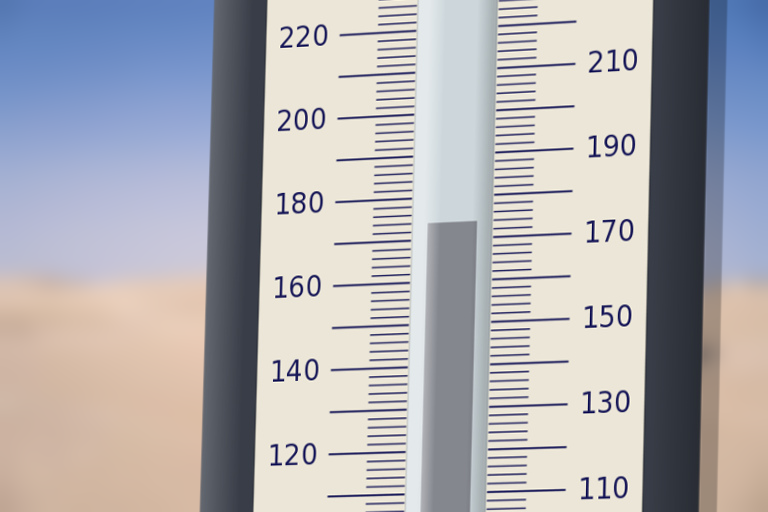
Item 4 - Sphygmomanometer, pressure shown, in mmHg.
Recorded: 174 mmHg
